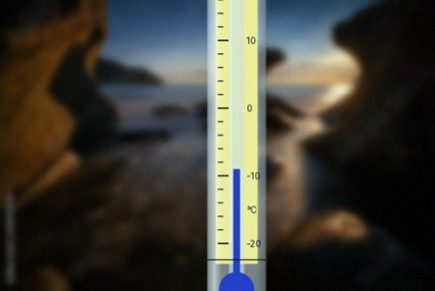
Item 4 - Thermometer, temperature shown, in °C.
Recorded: -9 °C
